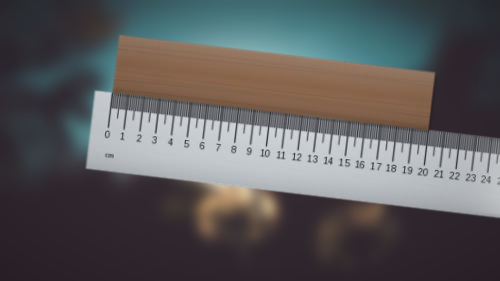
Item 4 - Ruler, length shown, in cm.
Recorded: 20 cm
